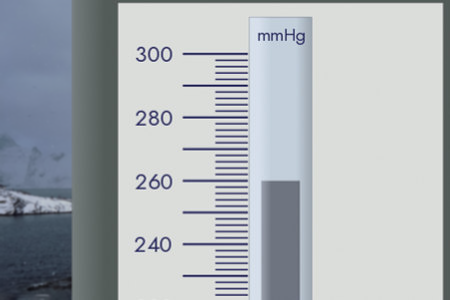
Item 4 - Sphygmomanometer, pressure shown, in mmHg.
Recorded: 260 mmHg
